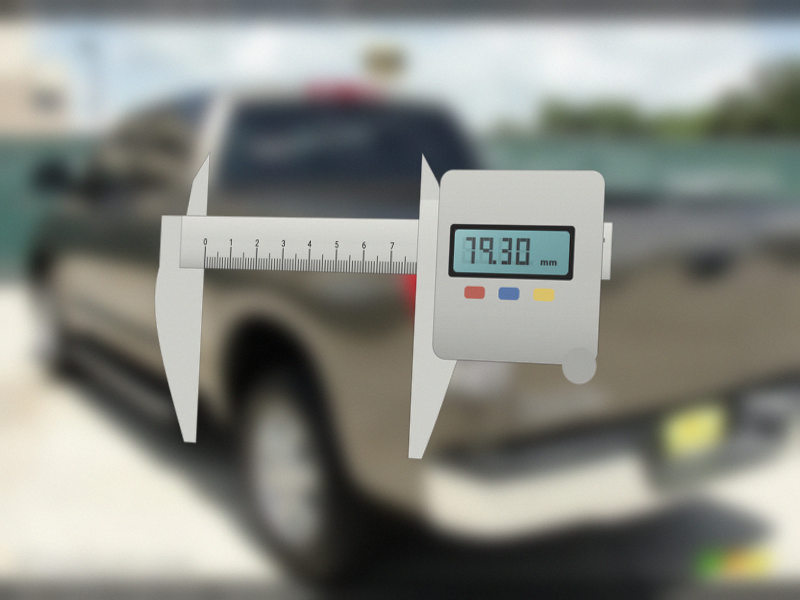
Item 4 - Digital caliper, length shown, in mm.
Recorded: 79.30 mm
